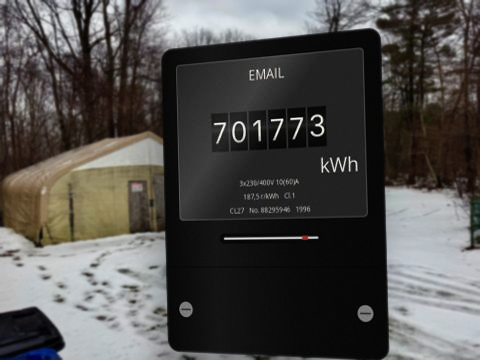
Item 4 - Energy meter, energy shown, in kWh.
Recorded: 701773 kWh
